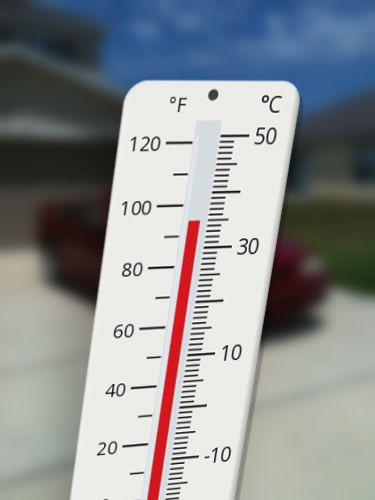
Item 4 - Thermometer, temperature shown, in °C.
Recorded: 35 °C
